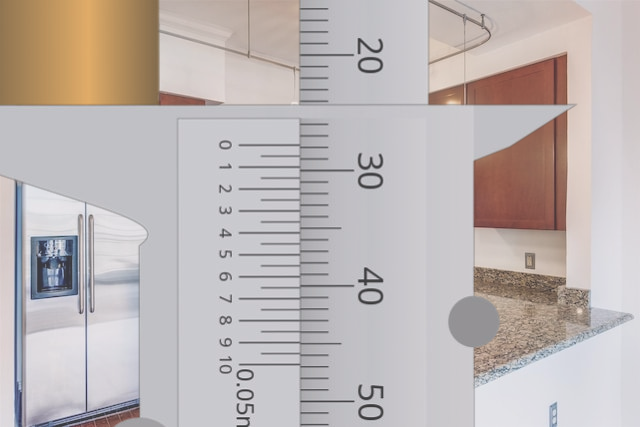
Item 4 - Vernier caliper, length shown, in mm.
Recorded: 27.8 mm
